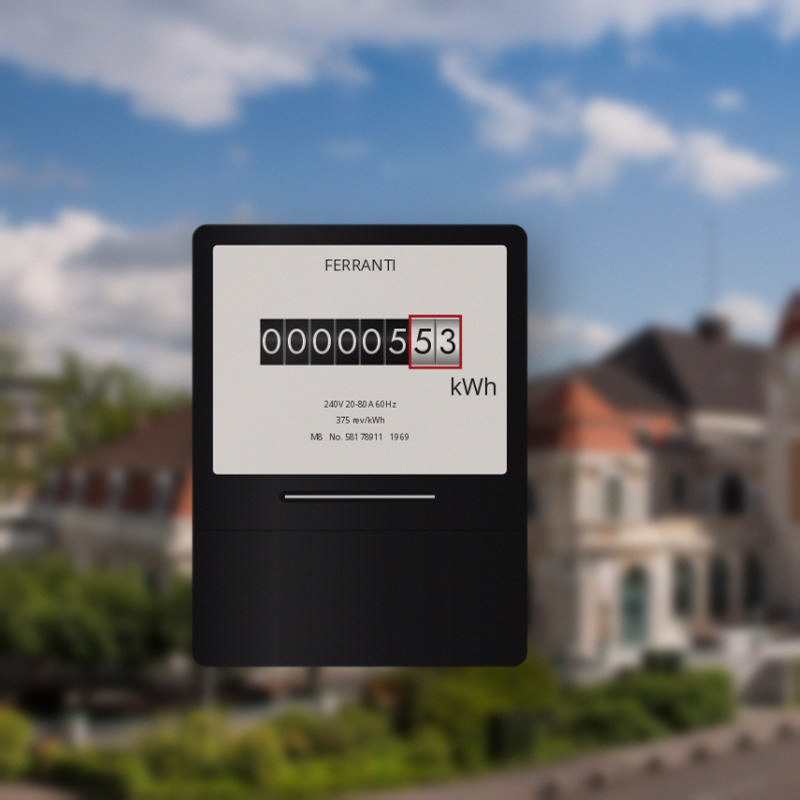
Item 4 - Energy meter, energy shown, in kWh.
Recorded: 5.53 kWh
